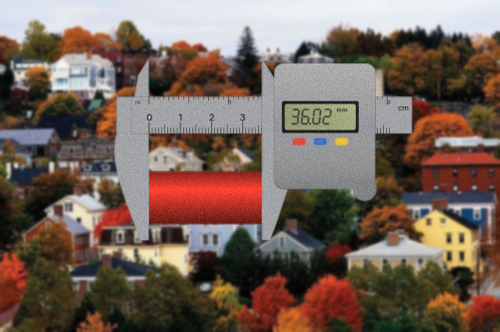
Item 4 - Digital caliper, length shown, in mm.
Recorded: 36.02 mm
